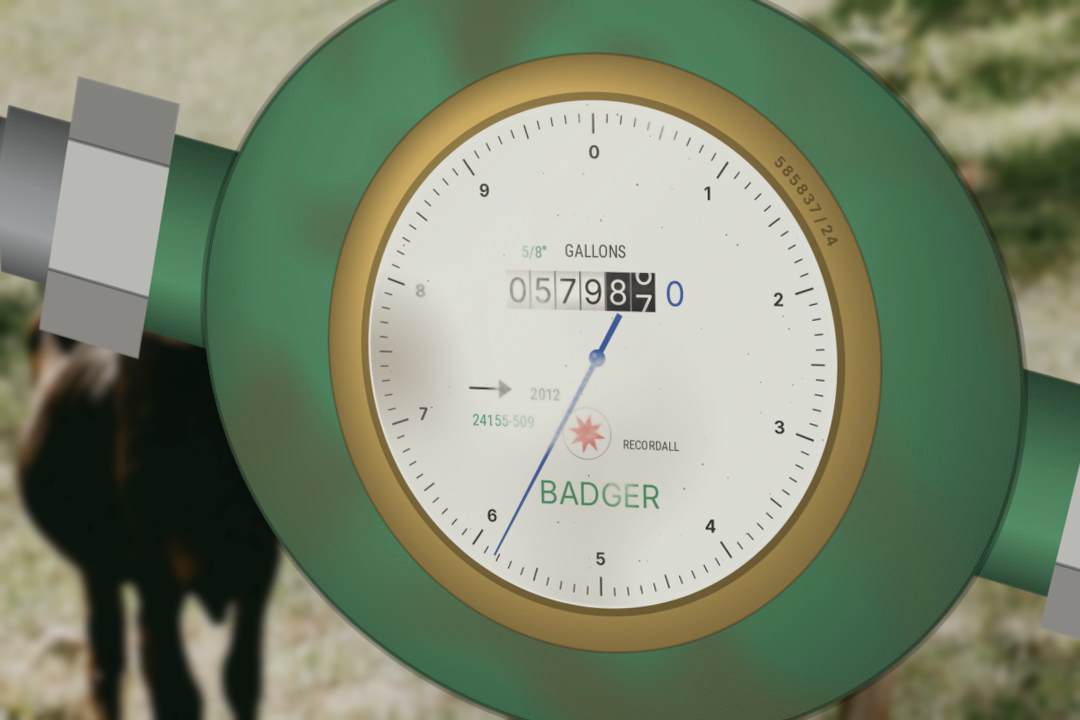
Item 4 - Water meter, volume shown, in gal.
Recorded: 579865.8 gal
